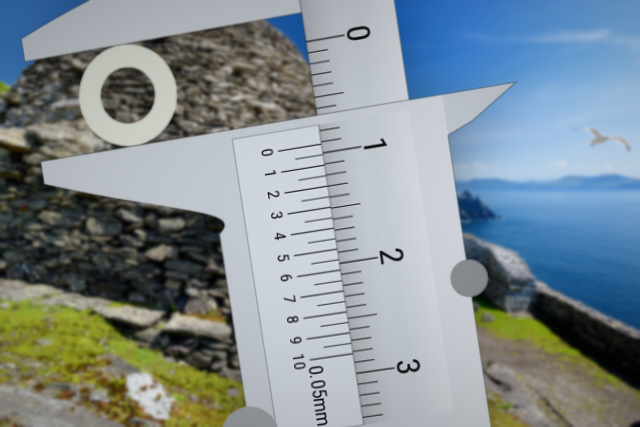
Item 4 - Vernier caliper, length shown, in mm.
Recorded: 9.2 mm
